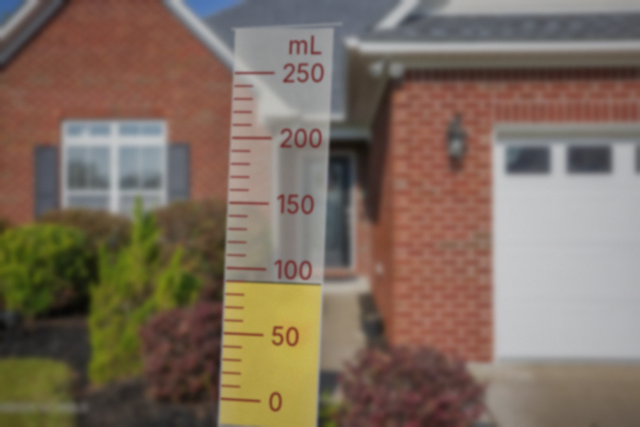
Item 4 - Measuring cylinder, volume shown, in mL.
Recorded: 90 mL
